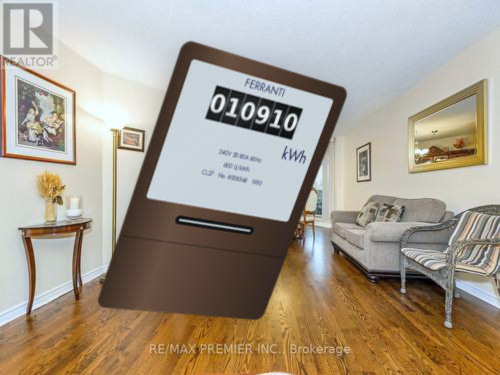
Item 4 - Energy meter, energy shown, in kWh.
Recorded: 10910 kWh
